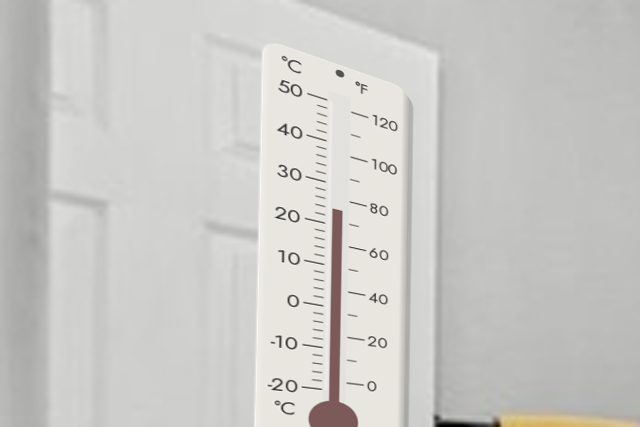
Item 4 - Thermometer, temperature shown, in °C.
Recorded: 24 °C
